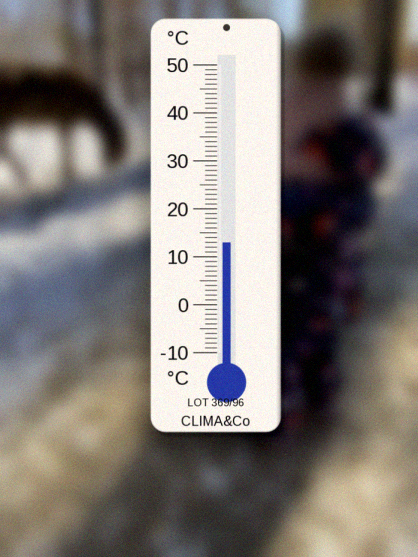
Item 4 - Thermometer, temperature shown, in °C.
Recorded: 13 °C
